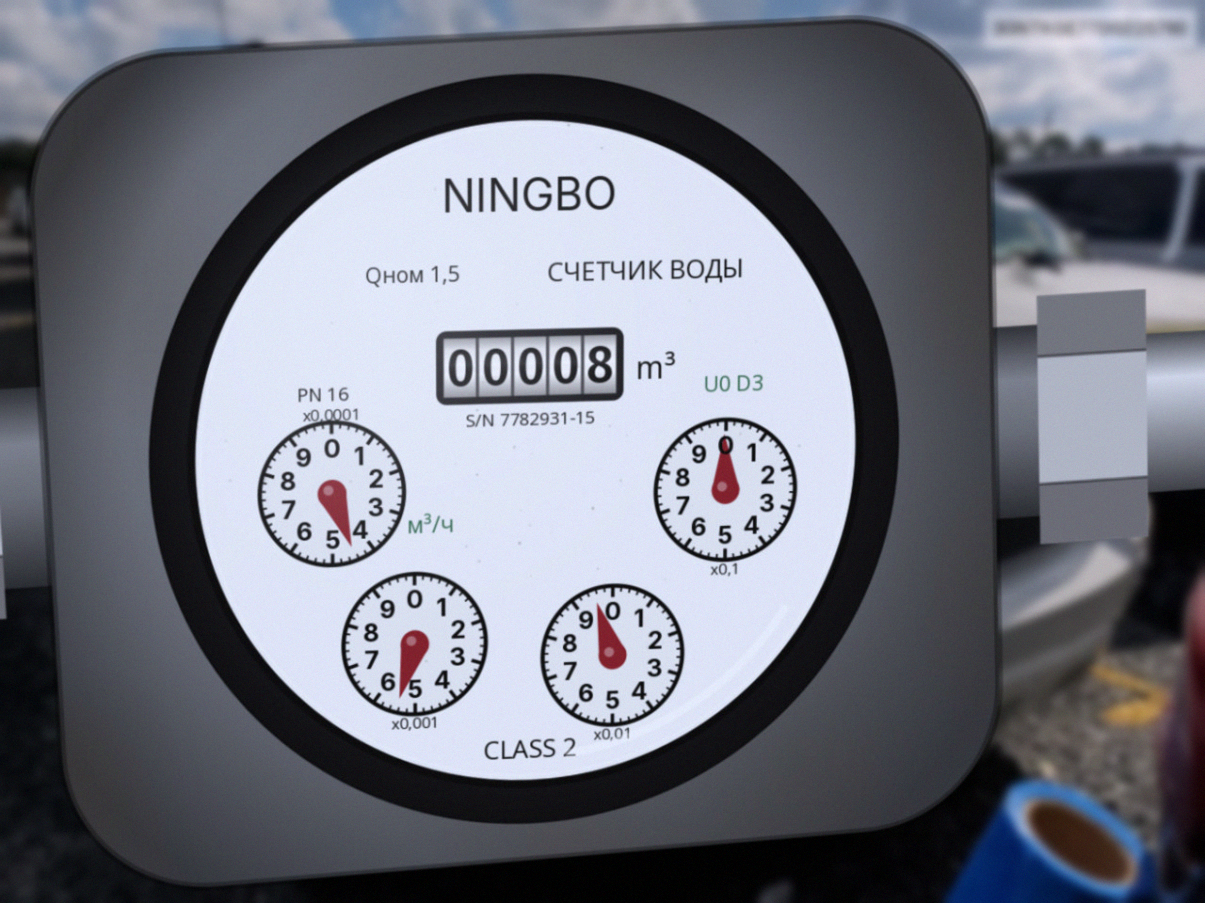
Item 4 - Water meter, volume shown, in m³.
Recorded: 7.9954 m³
